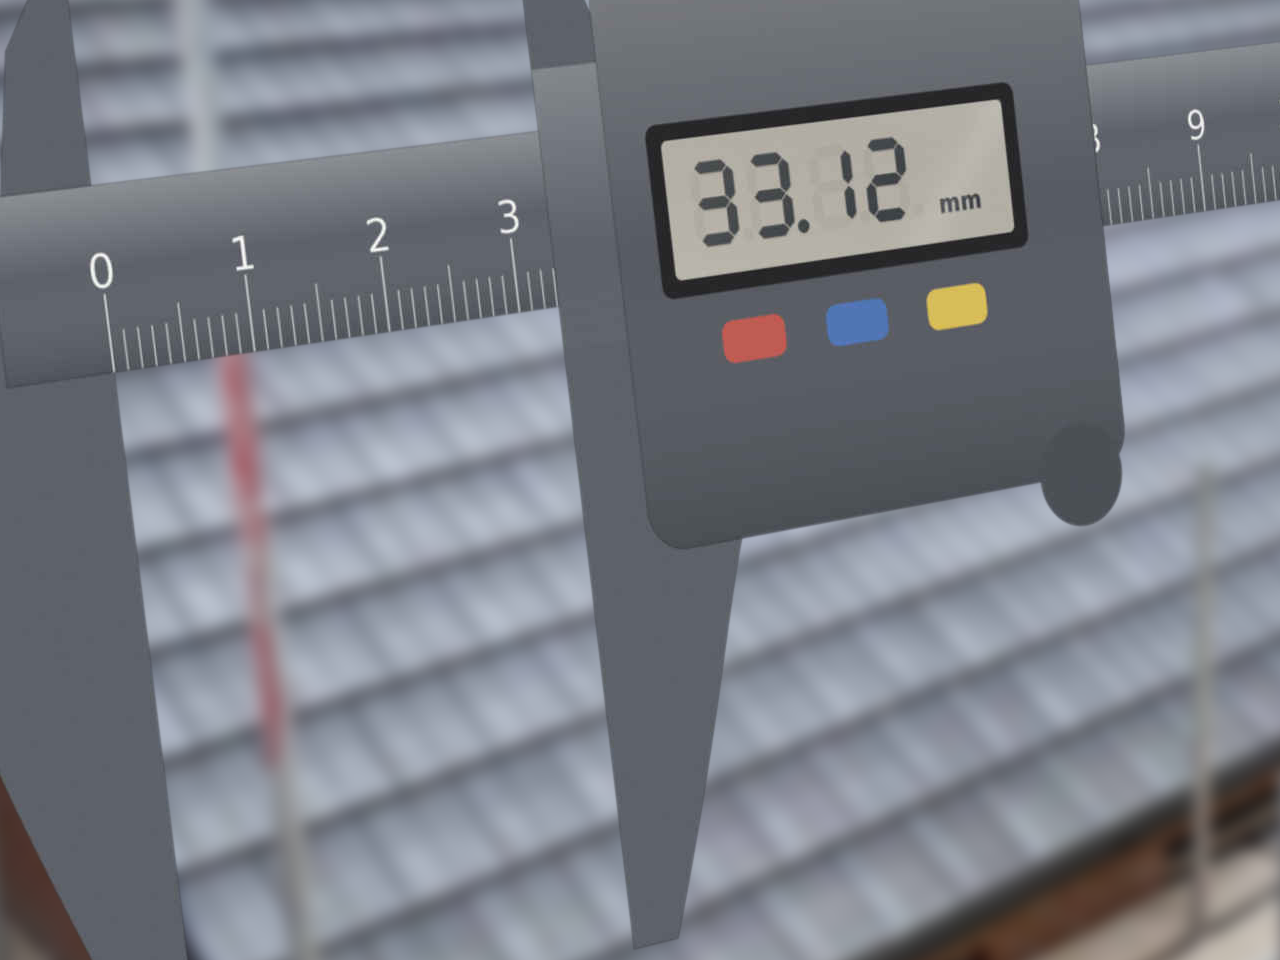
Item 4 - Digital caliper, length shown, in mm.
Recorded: 33.12 mm
